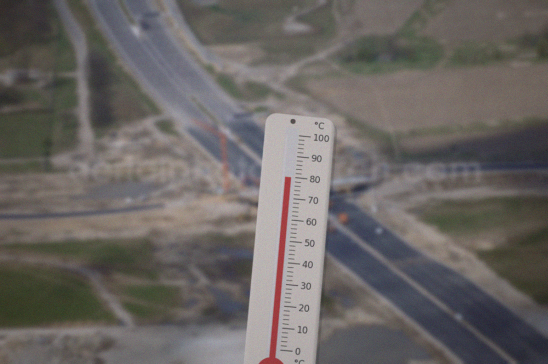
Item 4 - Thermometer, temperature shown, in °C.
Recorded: 80 °C
